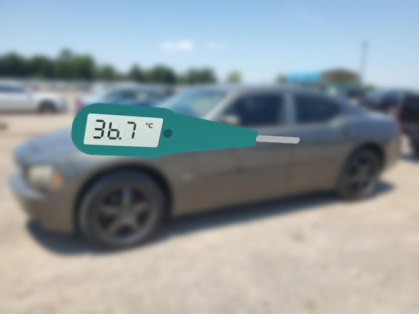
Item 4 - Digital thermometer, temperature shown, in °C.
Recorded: 36.7 °C
